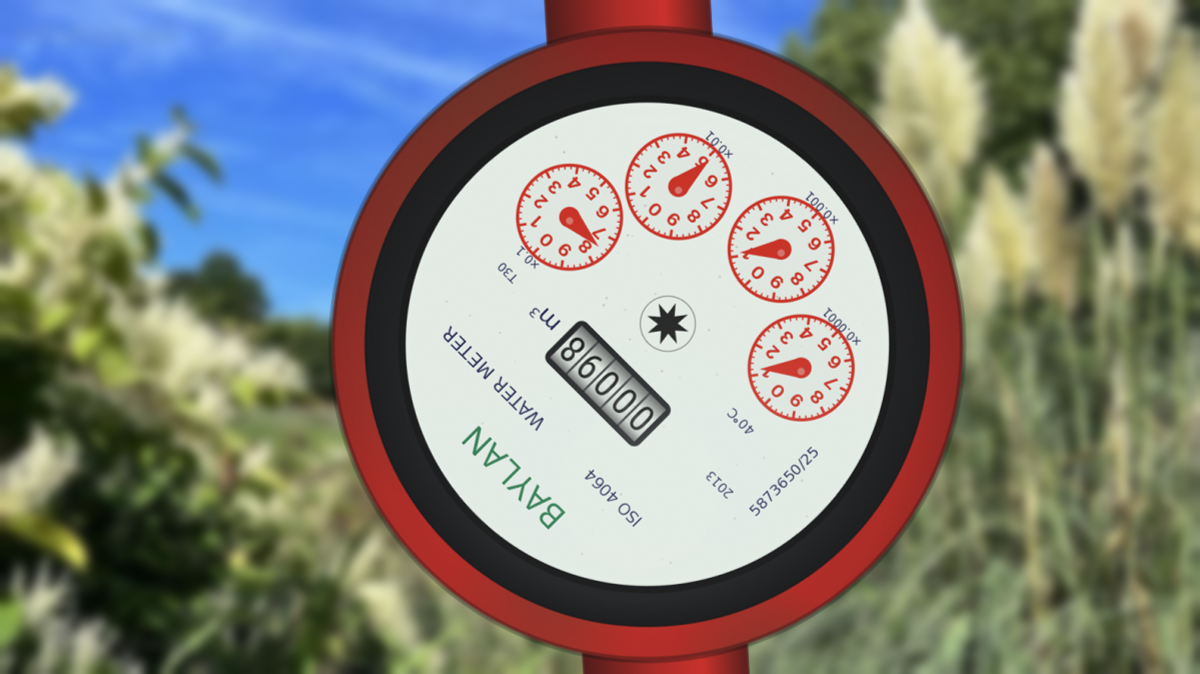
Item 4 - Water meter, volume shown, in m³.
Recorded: 98.7511 m³
